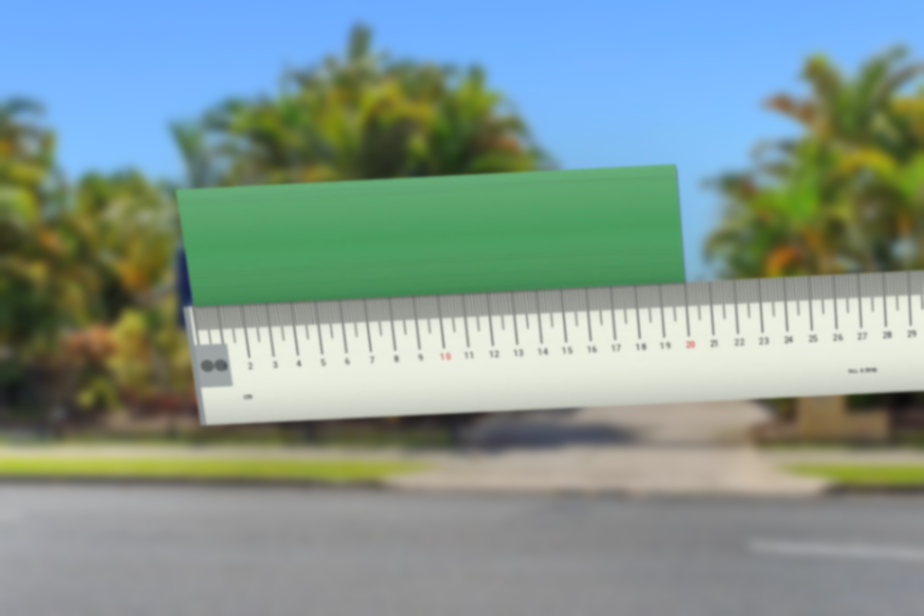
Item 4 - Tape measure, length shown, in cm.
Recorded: 20 cm
